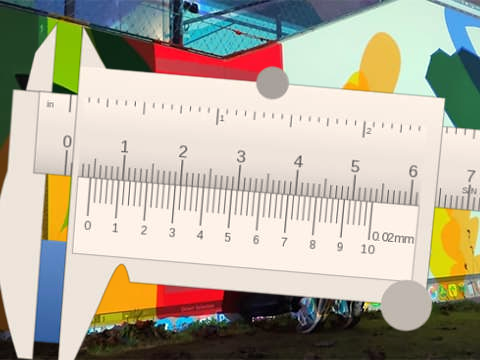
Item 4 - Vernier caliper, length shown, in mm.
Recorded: 4.4 mm
